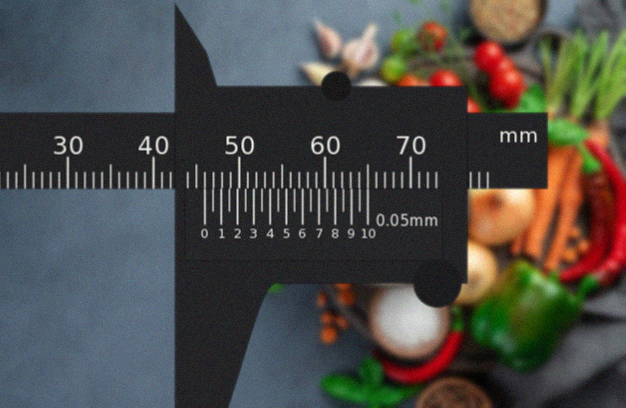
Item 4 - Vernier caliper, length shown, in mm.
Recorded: 46.0 mm
